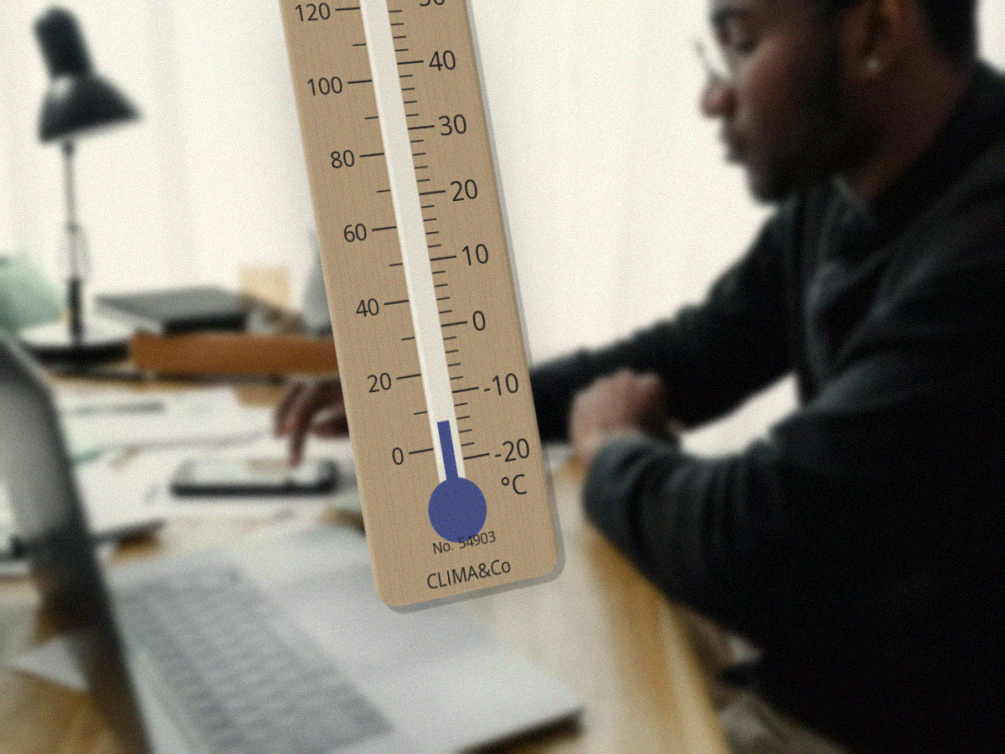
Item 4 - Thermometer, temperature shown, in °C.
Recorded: -14 °C
